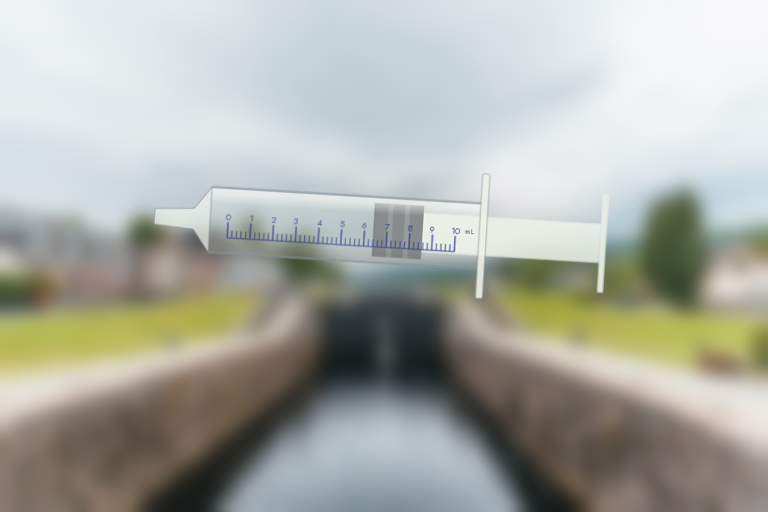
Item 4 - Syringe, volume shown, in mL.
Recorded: 6.4 mL
